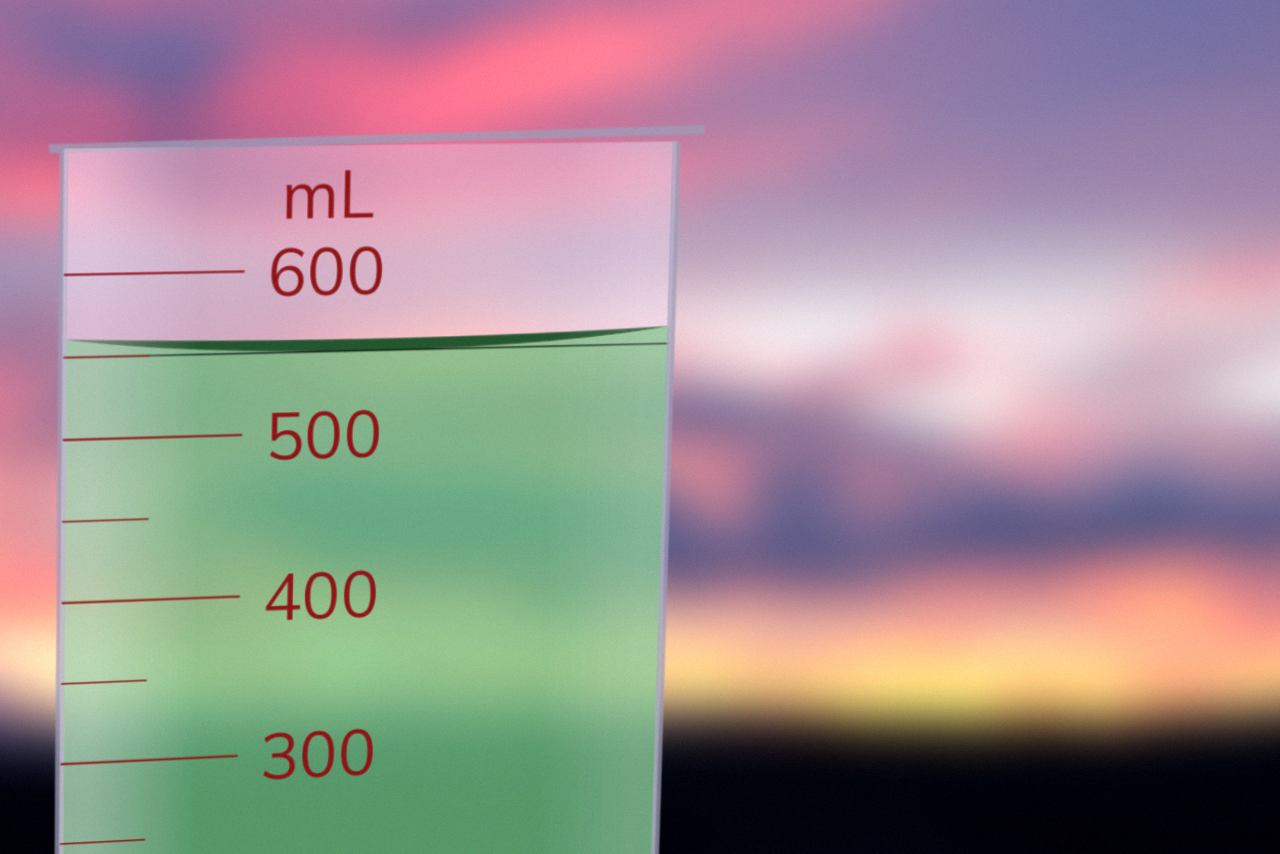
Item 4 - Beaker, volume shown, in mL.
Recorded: 550 mL
